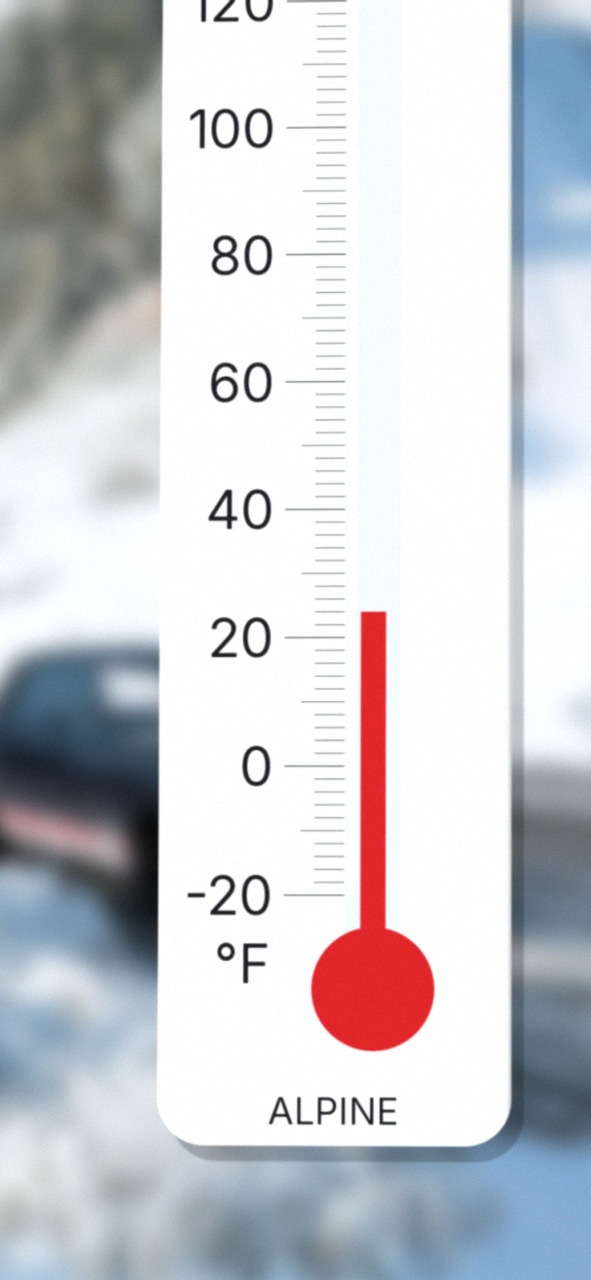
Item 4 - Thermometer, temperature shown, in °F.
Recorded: 24 °F
